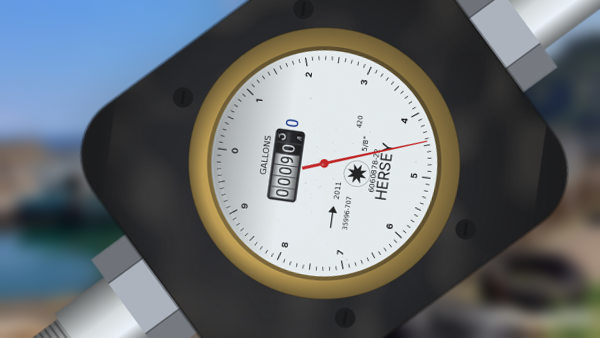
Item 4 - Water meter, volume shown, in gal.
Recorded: 9034.4 gal
